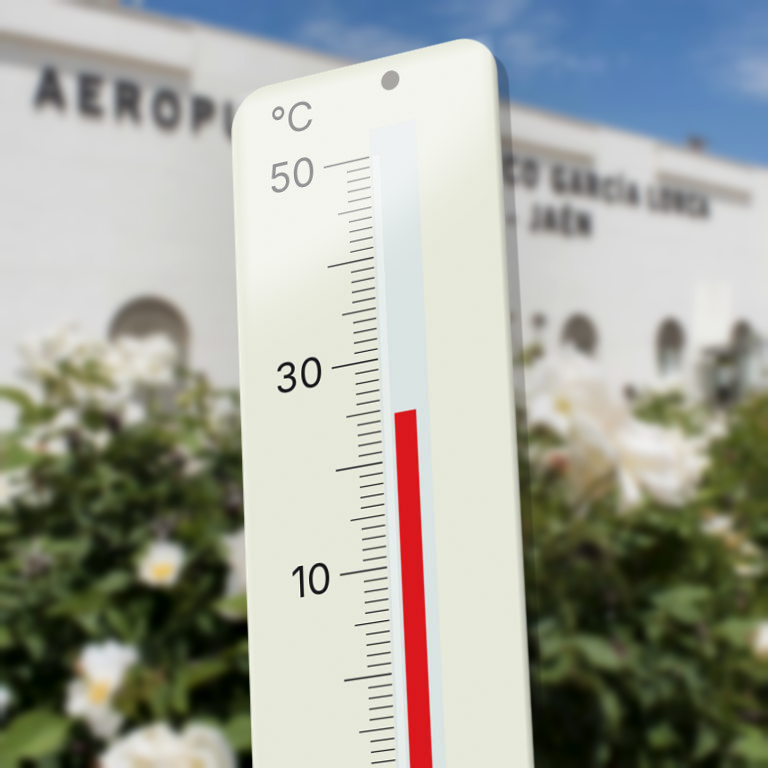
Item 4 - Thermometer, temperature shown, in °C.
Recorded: 24.5 °C
